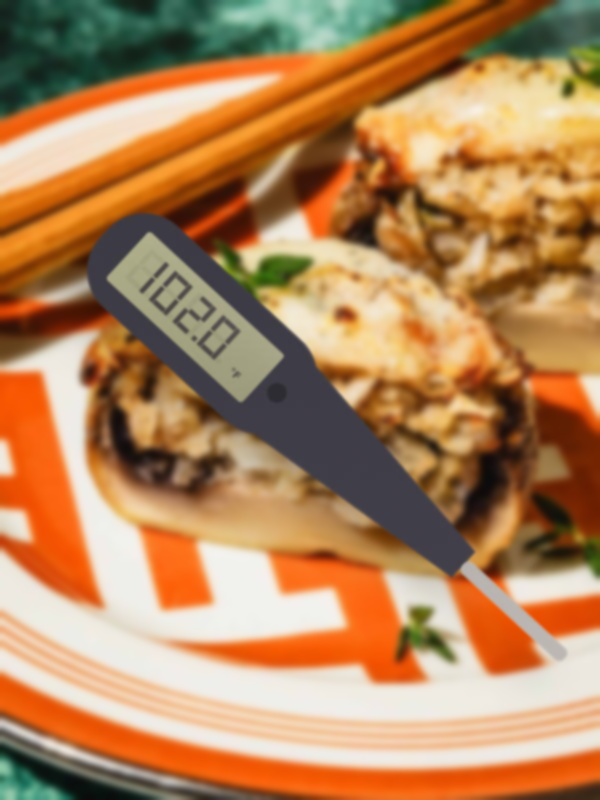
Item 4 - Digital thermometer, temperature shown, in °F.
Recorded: 102.0 °F
